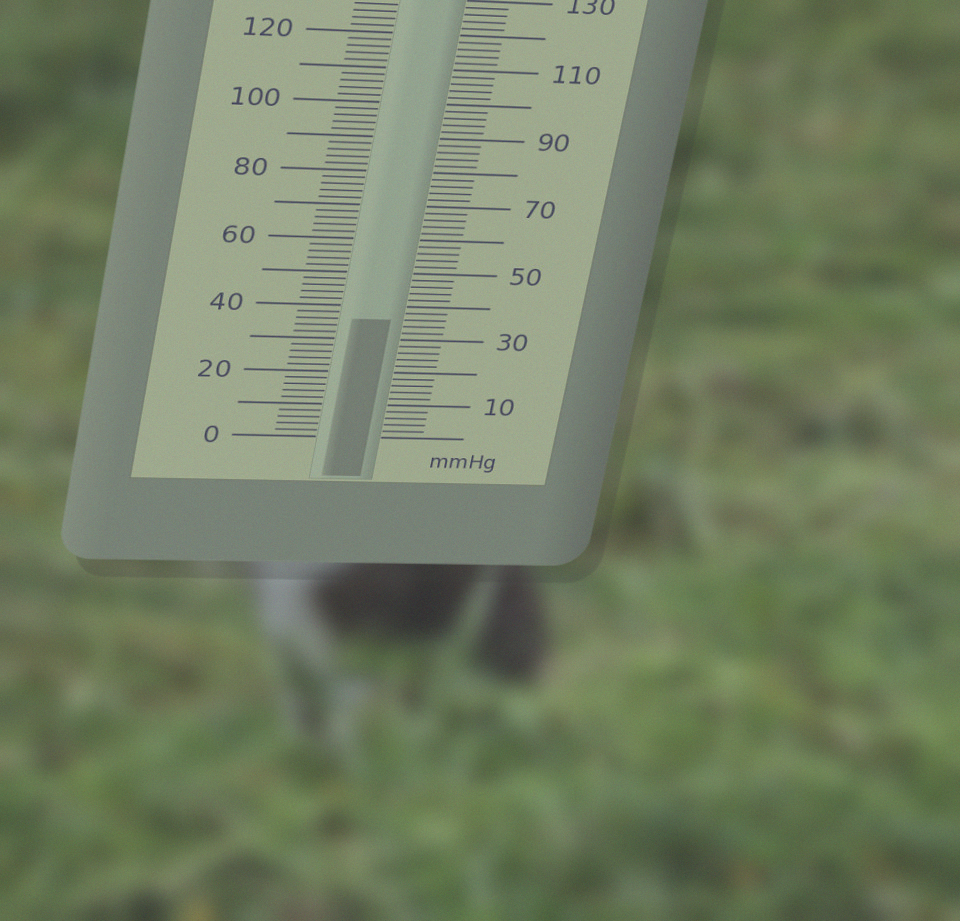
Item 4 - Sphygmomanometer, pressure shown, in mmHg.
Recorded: 36 mmHg
